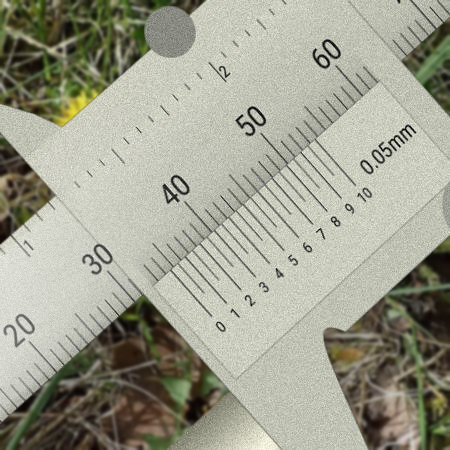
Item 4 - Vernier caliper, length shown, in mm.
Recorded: 34.6 mm
